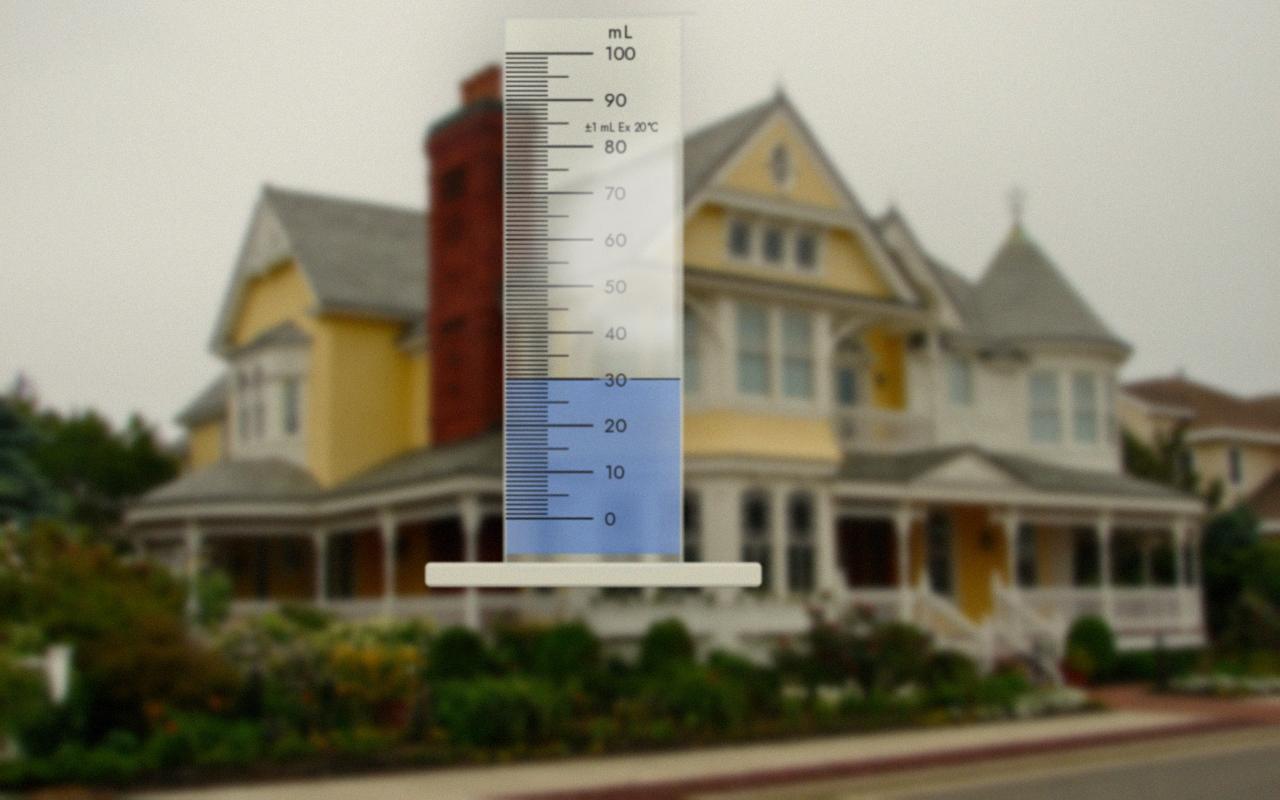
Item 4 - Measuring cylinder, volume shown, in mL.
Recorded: 30 mL
